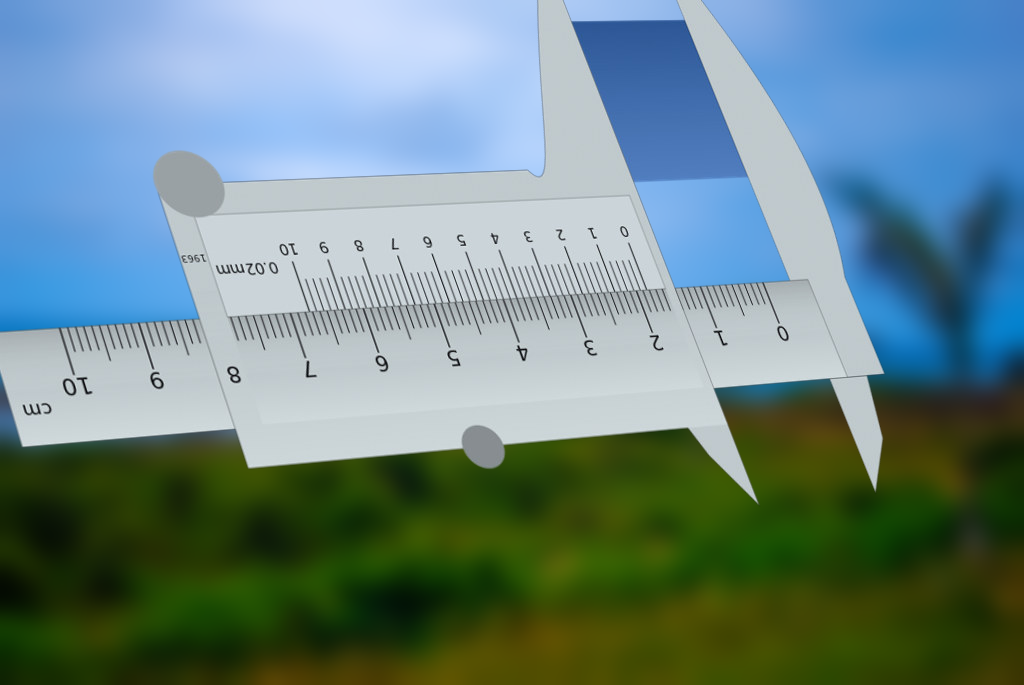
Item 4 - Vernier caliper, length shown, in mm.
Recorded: 18.4 mm
